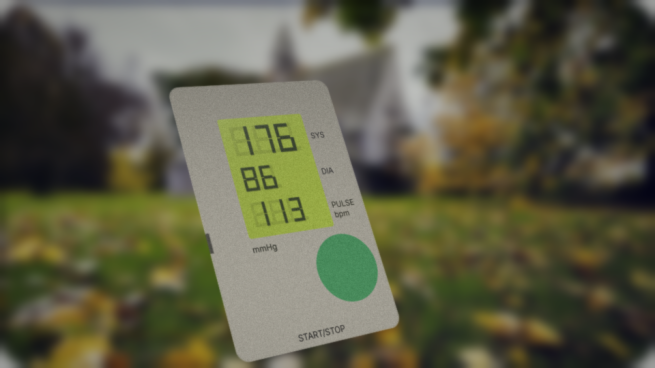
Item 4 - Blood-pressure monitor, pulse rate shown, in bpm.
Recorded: 113 bpm
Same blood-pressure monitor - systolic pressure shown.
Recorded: 176 mmHg
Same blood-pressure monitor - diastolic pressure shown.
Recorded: 86 mmHg
